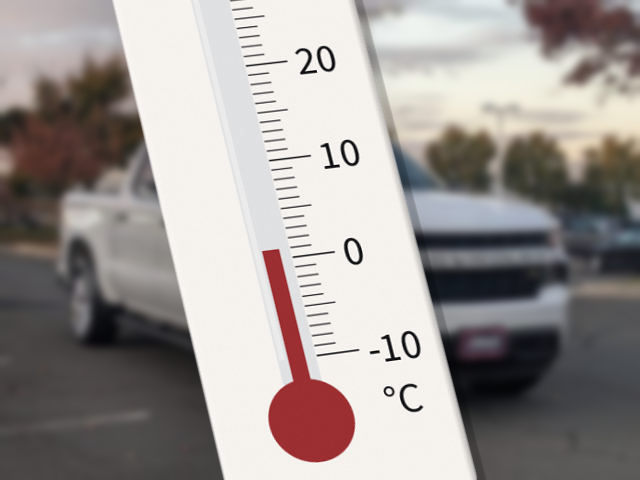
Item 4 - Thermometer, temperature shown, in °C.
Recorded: 1 °C
